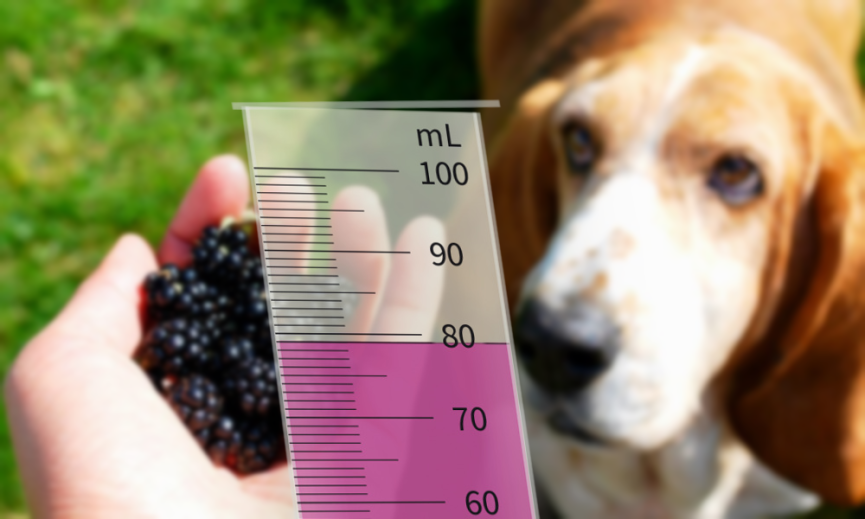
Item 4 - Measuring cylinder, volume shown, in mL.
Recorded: 79 mL
